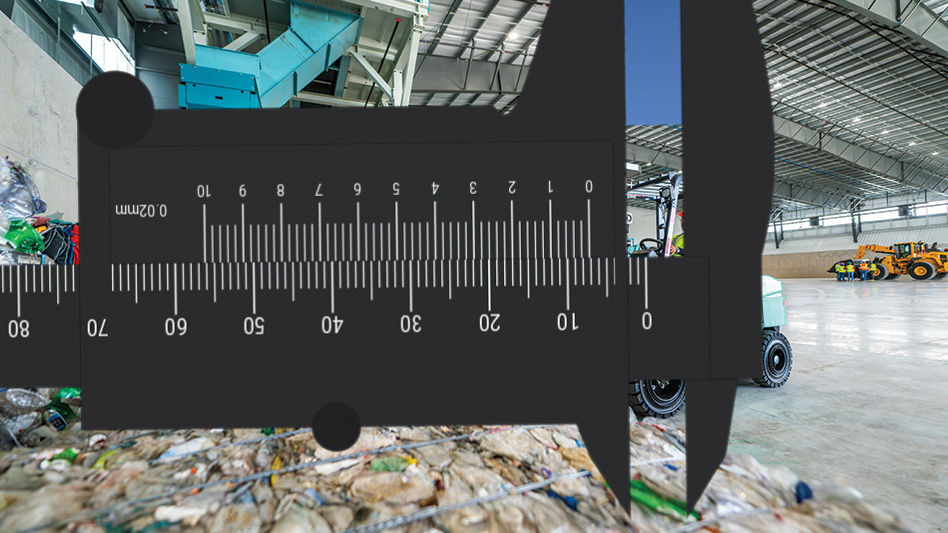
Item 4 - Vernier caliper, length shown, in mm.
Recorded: 7.2 mm
